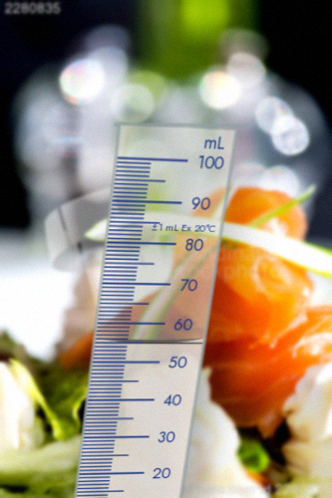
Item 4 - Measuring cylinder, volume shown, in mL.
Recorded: 55 mL
